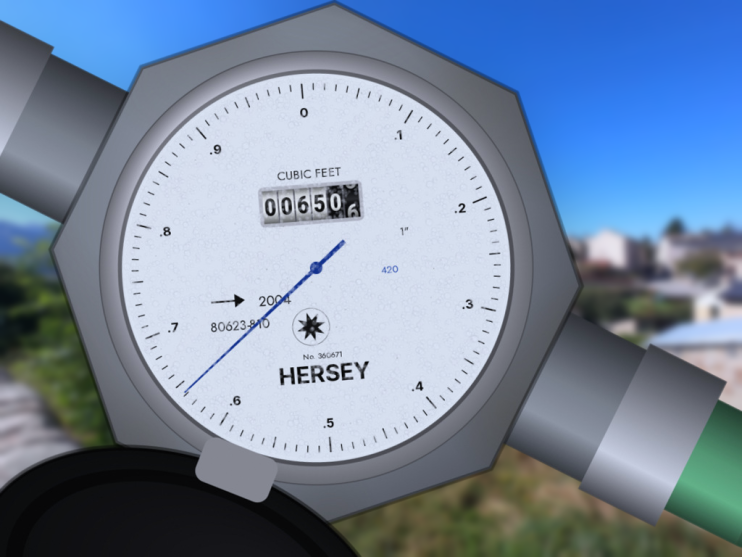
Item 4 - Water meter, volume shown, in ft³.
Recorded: 6505.64 ft³
